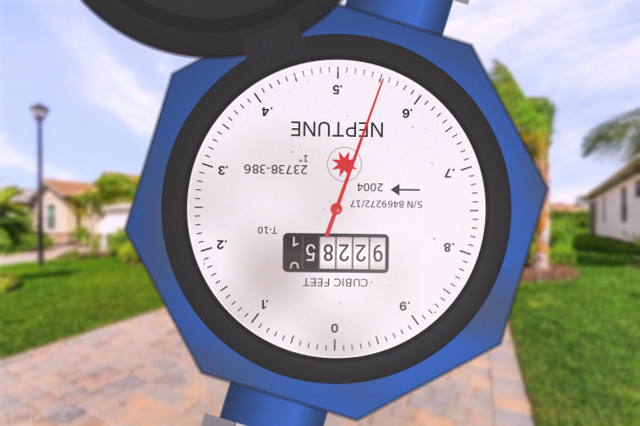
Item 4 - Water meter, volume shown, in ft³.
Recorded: 922850.55 ft³
